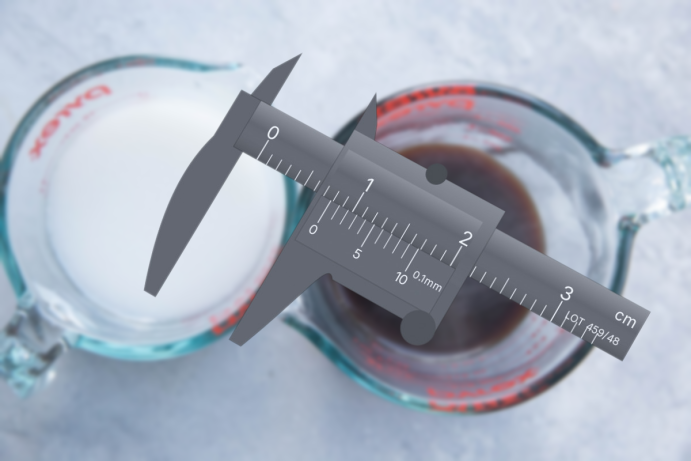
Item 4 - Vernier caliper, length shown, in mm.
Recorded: 7.8 mm
